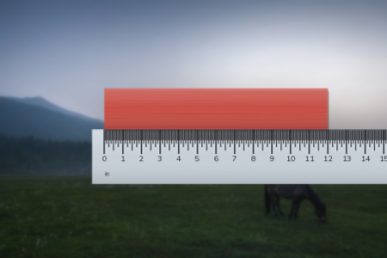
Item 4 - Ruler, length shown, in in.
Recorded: 12 in
